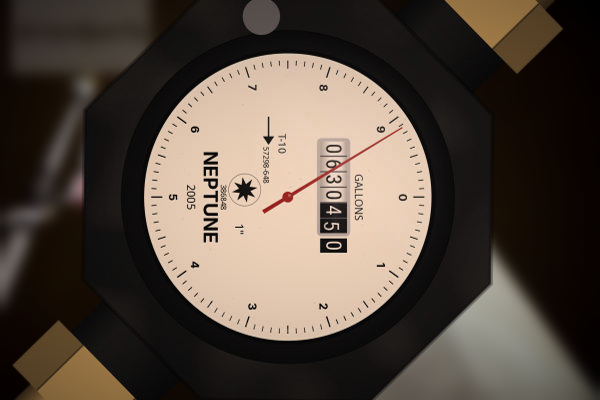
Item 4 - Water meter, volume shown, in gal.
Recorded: 630449.1 gal
